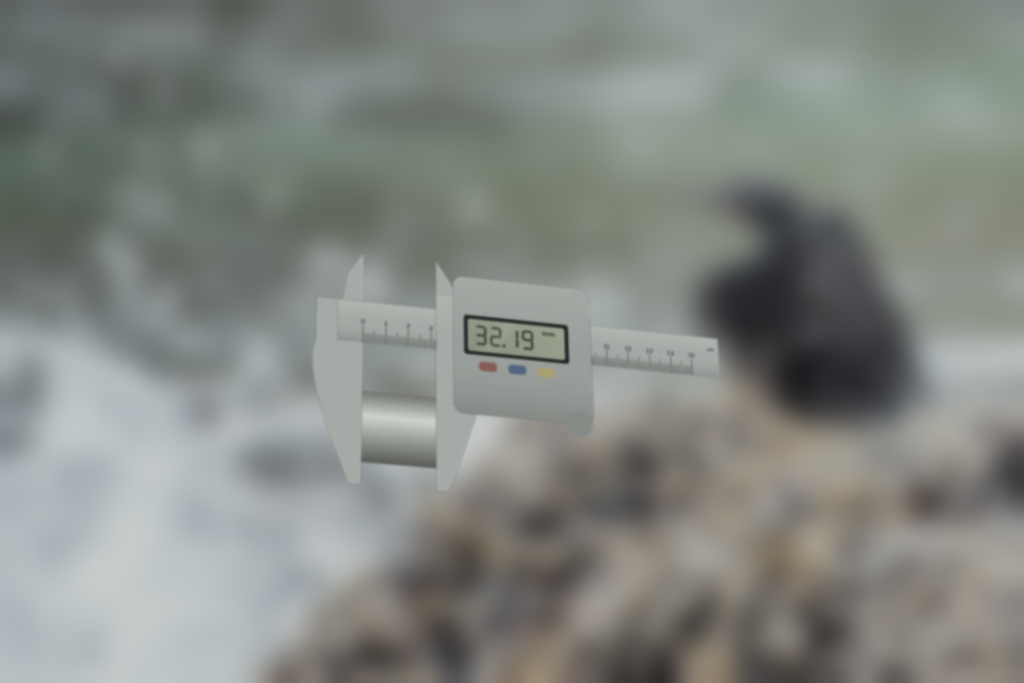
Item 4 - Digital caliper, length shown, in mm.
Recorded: 32.19 mm
